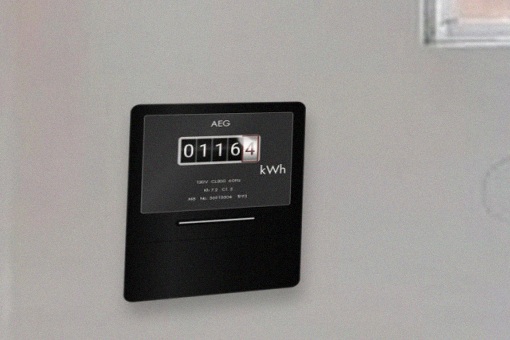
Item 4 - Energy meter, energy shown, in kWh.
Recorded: 116.4 kWh
